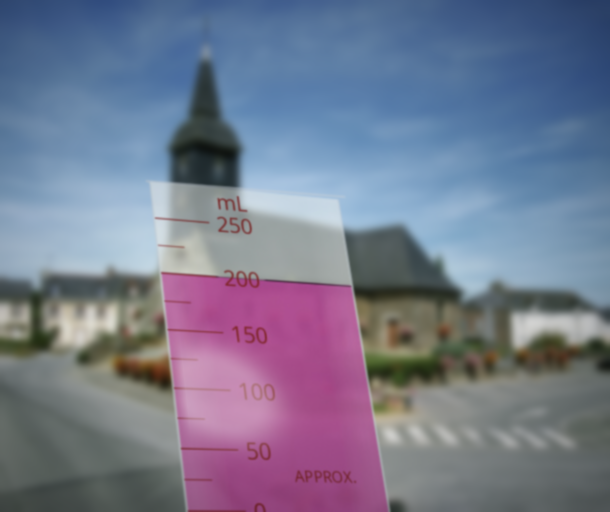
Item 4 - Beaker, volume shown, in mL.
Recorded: 200 mL
